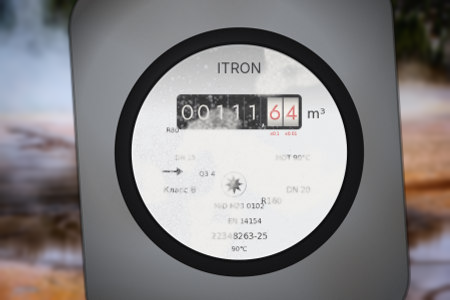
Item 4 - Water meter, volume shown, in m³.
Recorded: 111.64 m³
